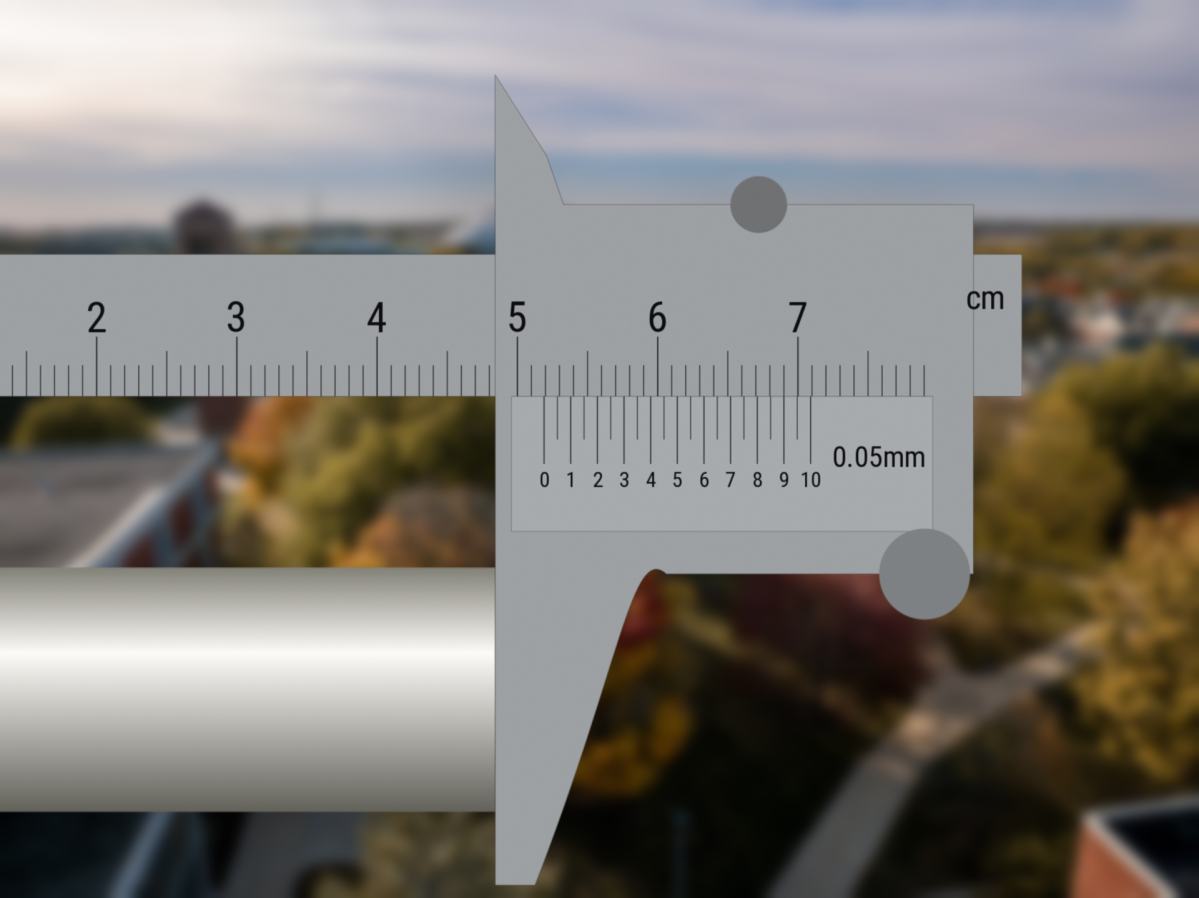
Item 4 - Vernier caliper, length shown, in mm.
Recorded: 51.9 mm
